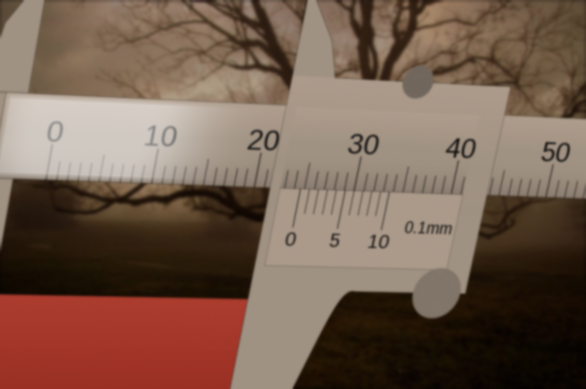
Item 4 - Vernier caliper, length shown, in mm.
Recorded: 24.6 mm
